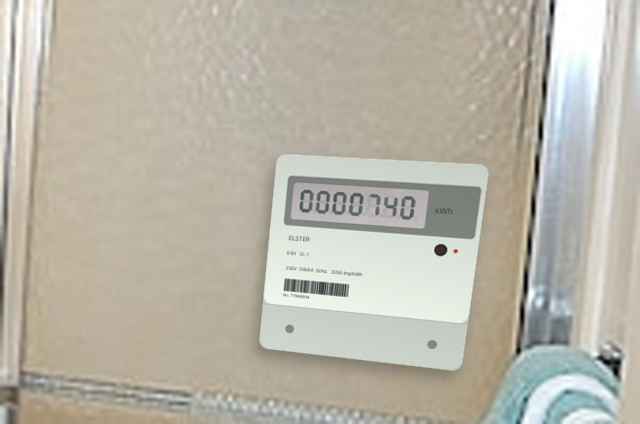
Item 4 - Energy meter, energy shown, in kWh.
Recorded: 740 kWh
